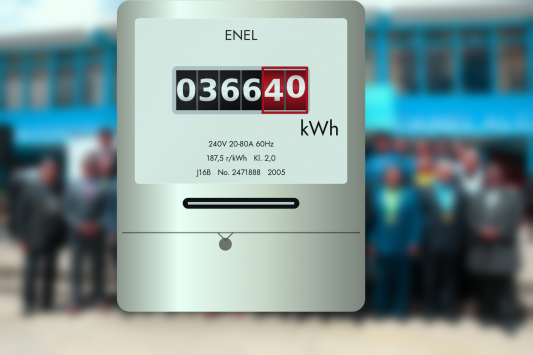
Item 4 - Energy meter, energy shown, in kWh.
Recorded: 366.40 kWh
